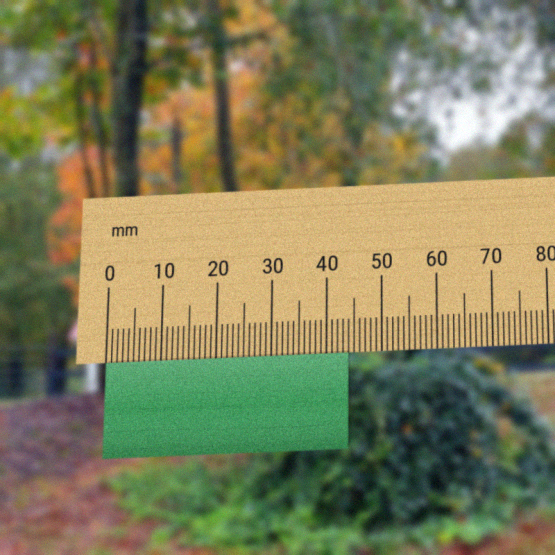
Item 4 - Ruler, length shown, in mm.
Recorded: 44 mm
